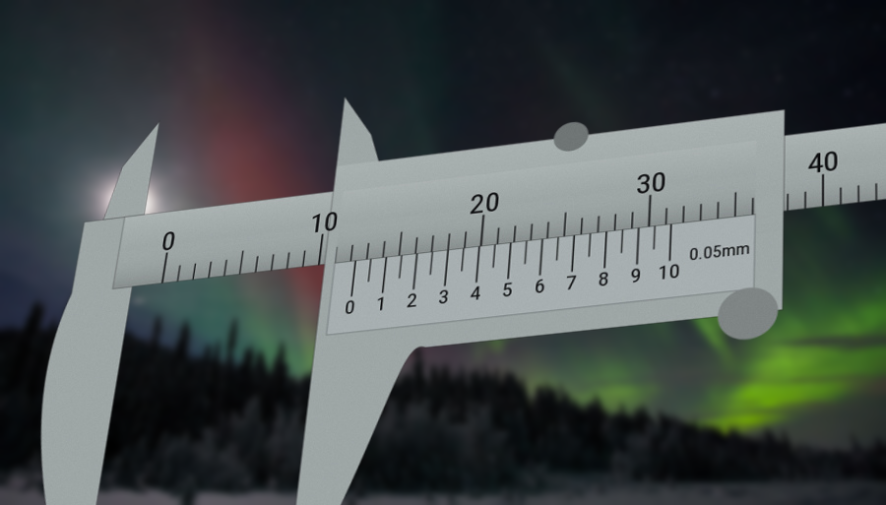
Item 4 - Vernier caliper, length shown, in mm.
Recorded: 12.3 mm
